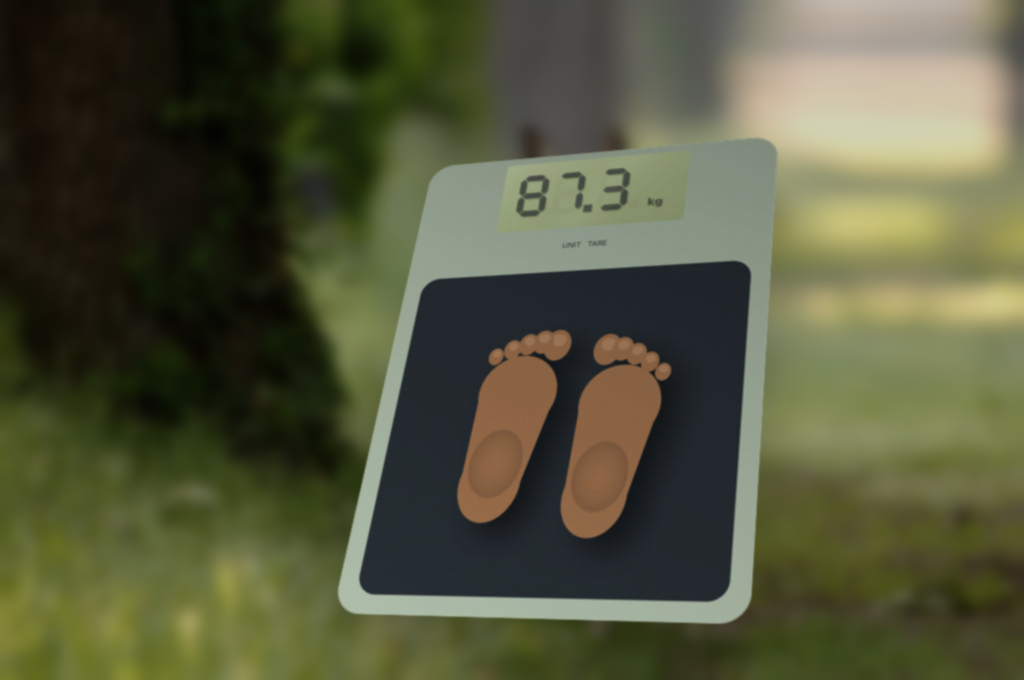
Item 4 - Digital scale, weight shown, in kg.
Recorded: 87.3 kg
